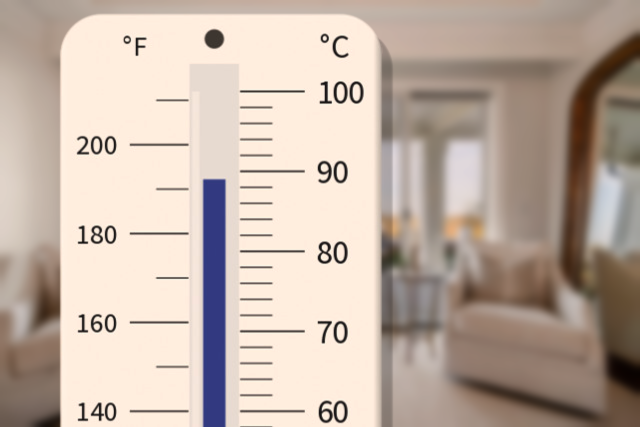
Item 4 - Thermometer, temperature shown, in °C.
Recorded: 89 °C
